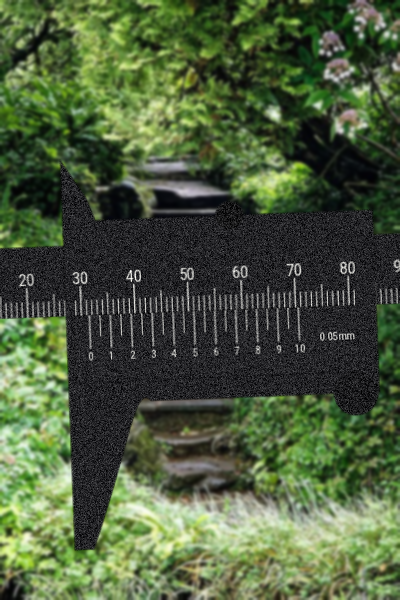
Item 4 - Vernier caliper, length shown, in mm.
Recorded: 31.5 mm
